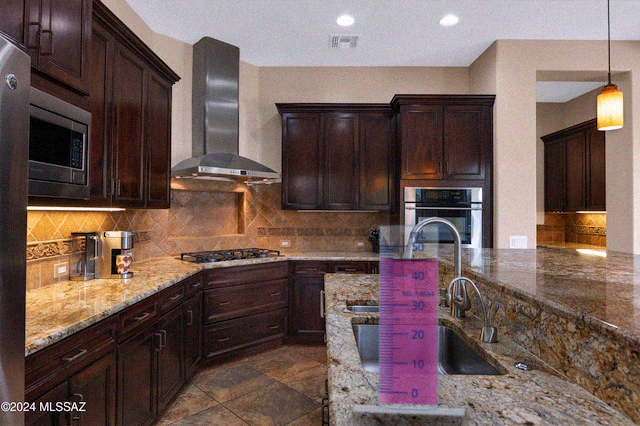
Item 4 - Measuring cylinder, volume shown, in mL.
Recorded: 45 mL
